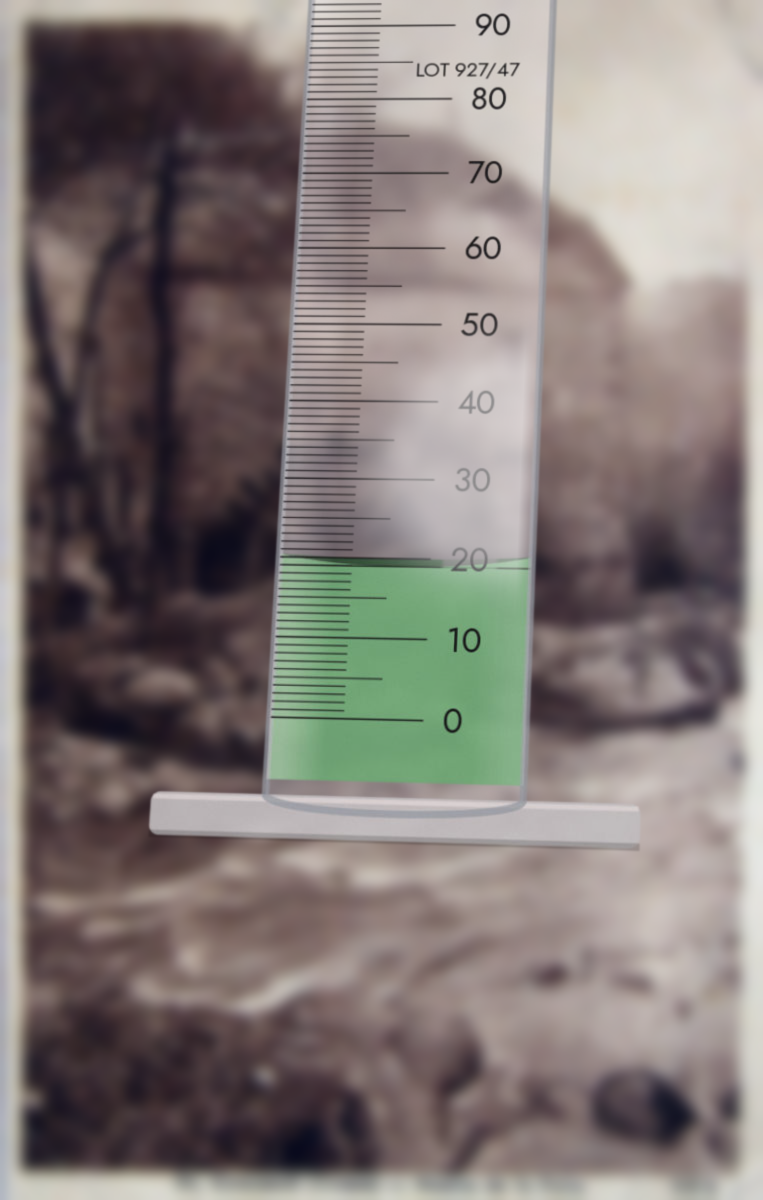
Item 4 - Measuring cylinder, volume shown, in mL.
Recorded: 19 mL
